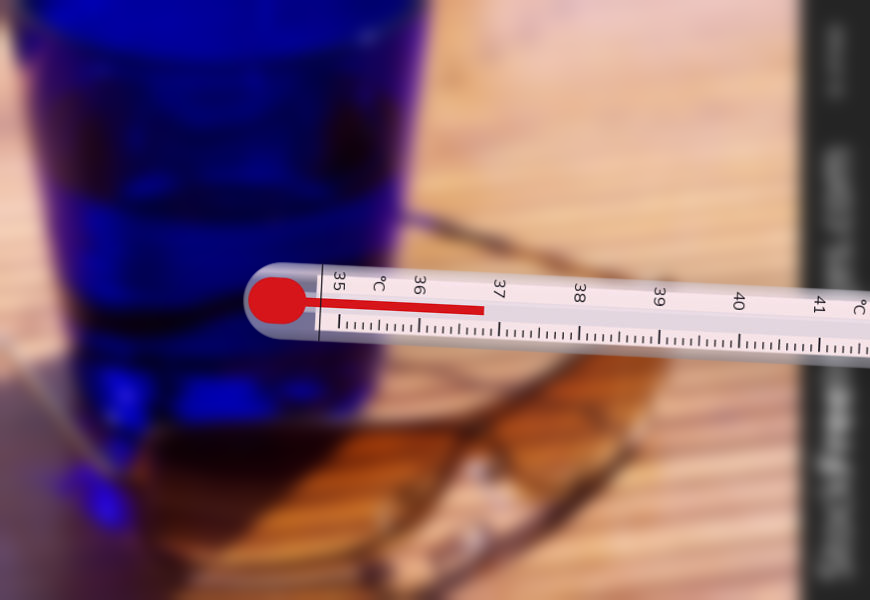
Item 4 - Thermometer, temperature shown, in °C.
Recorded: 36.8 °C
